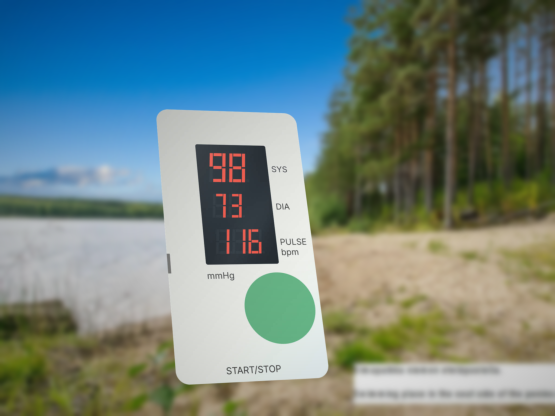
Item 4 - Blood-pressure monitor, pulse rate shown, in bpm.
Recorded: 116 bpm
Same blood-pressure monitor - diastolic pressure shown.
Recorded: 73 mmHg
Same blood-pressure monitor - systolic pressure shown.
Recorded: 98 mmHg
